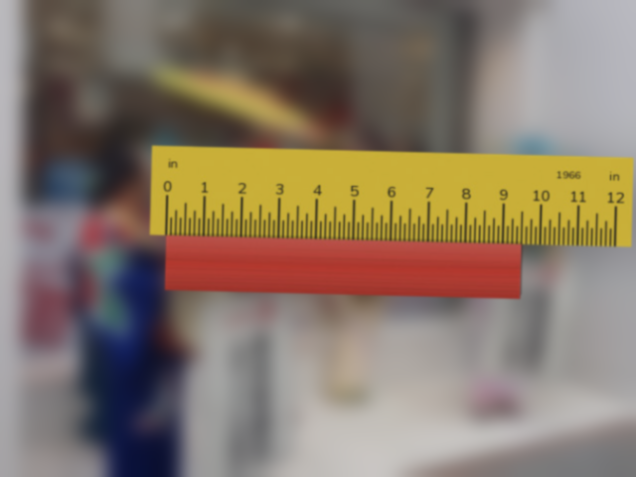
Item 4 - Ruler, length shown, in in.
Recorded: 9.5 in
